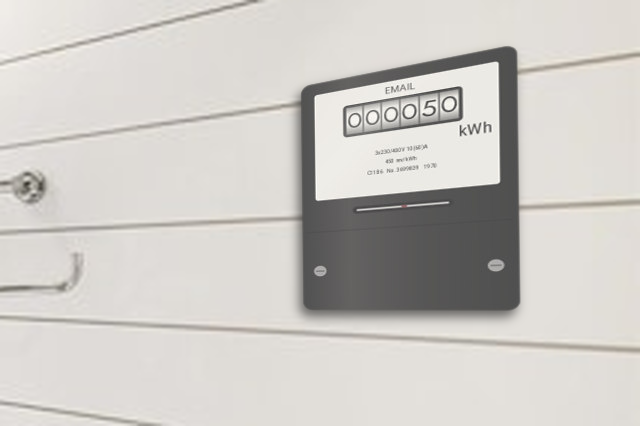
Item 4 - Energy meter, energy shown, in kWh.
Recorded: 50 kWh
